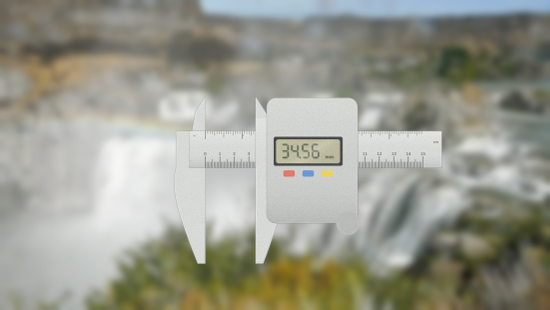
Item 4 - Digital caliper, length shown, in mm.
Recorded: 34.56 mm
